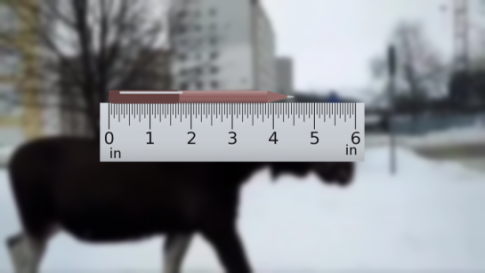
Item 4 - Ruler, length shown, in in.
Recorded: 4.5 in
